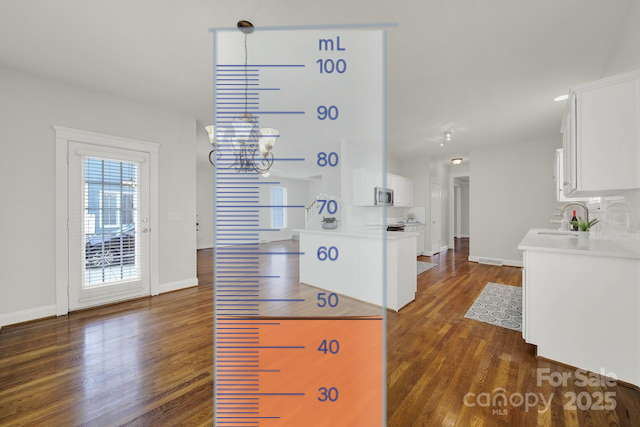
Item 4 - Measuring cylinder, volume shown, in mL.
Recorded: 46 mL
